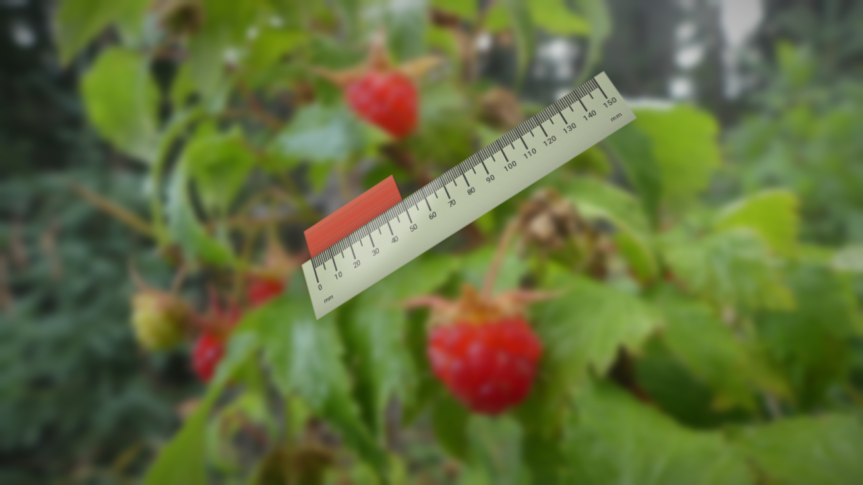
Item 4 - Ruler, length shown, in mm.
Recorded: 50 mm
